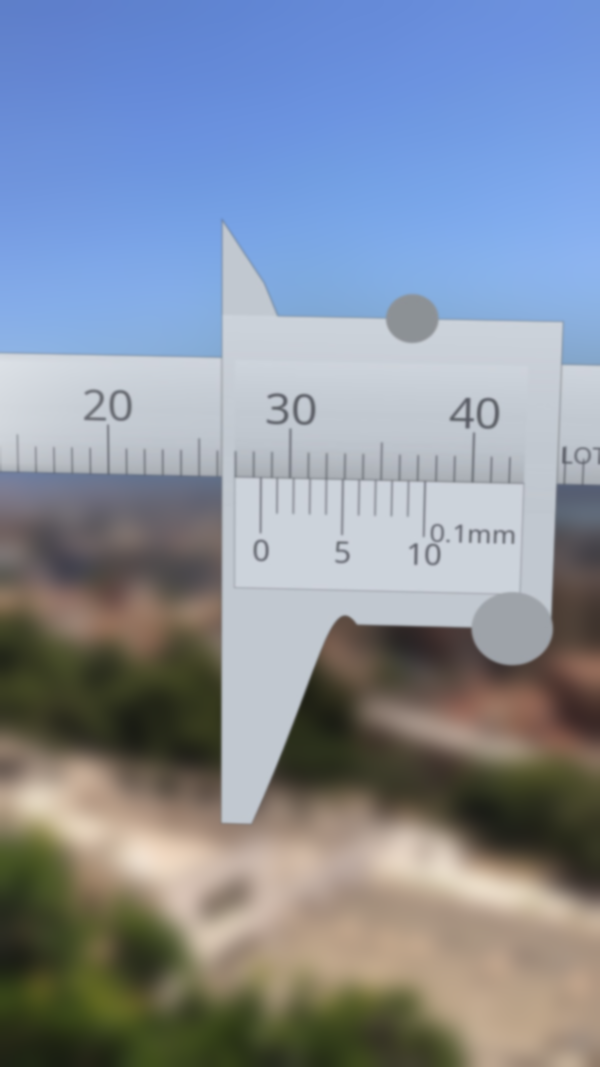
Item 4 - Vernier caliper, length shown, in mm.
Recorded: 28.4 mm
